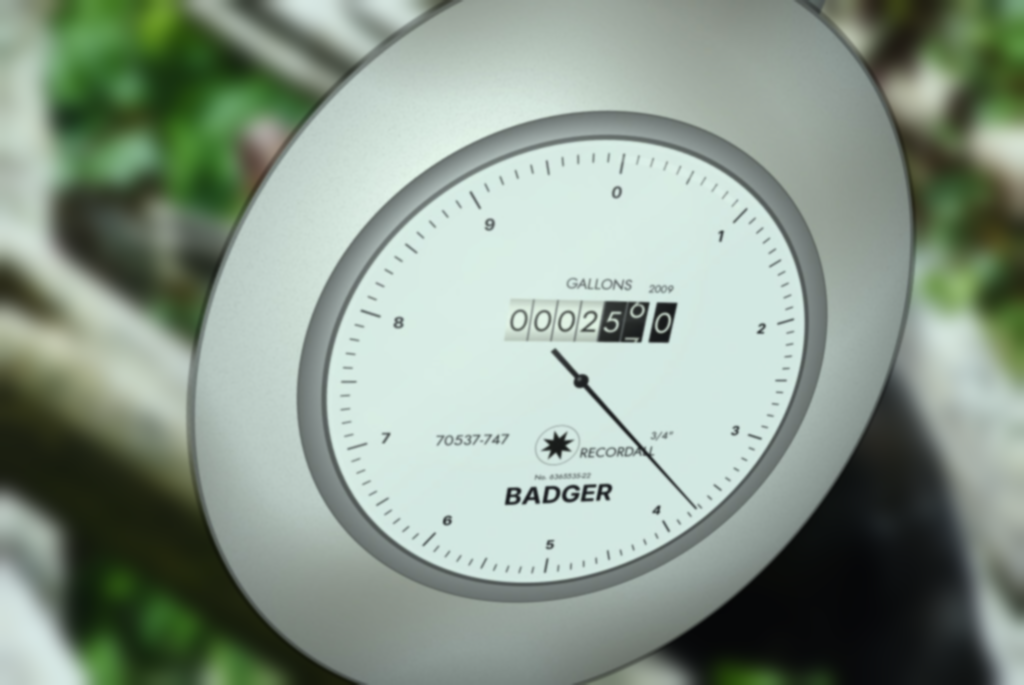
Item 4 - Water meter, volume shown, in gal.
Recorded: 2563.7 gal
